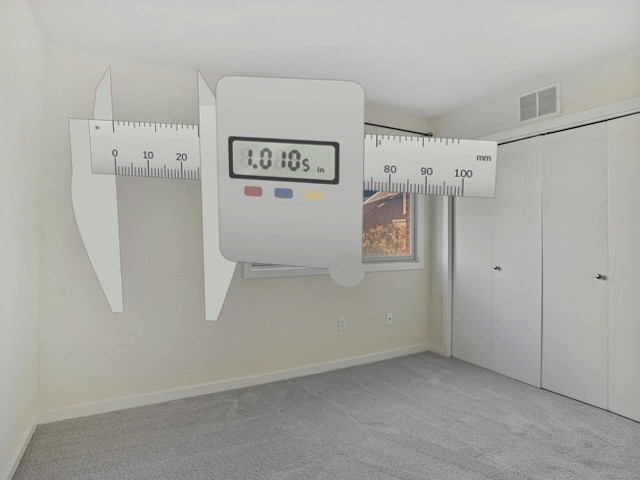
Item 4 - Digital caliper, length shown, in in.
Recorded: 1.0105 in
